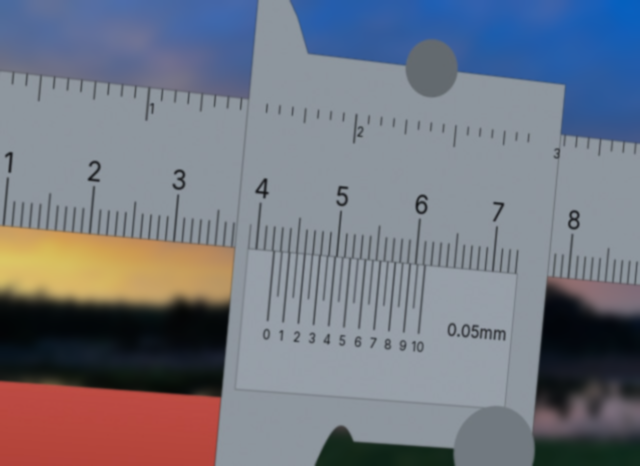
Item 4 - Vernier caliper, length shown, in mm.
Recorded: 42.2 mm
